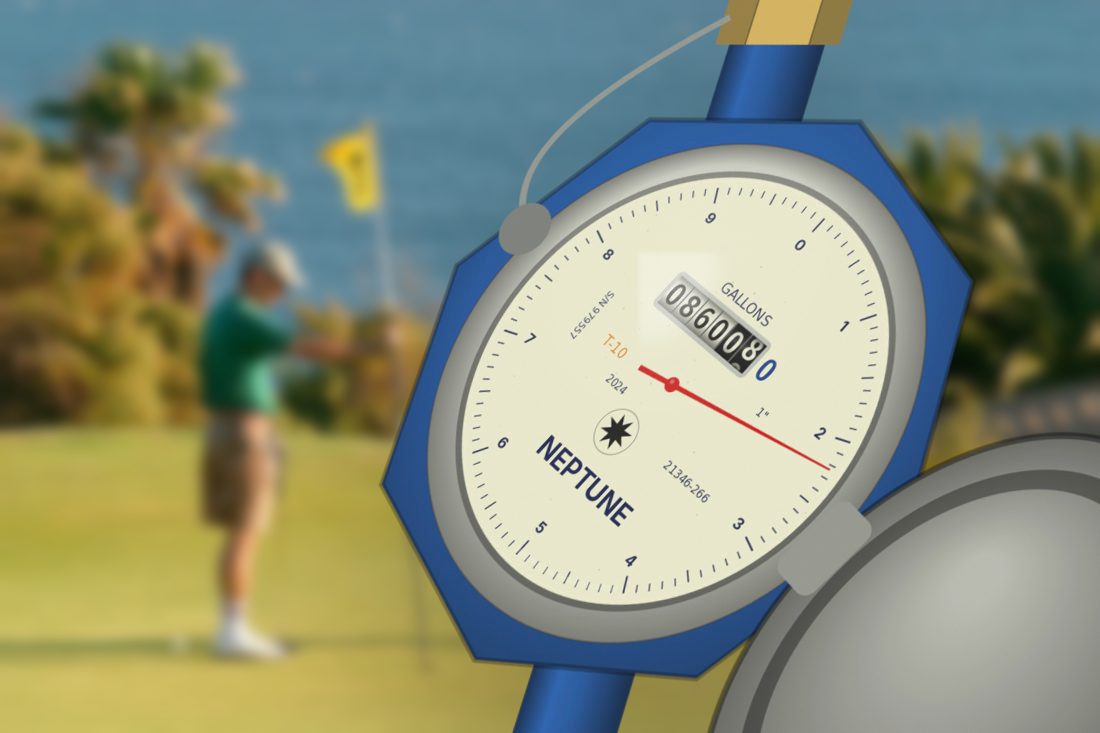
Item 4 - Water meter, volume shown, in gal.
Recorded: 860082.2 gal
